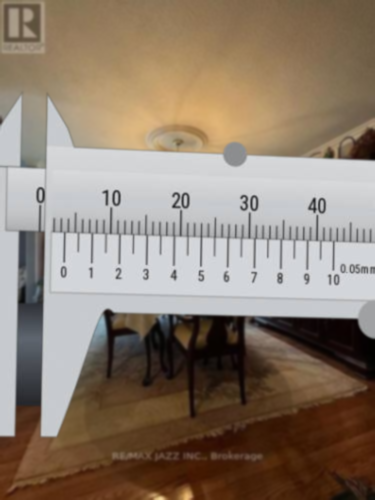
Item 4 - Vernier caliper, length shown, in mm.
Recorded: 3.5 mm
